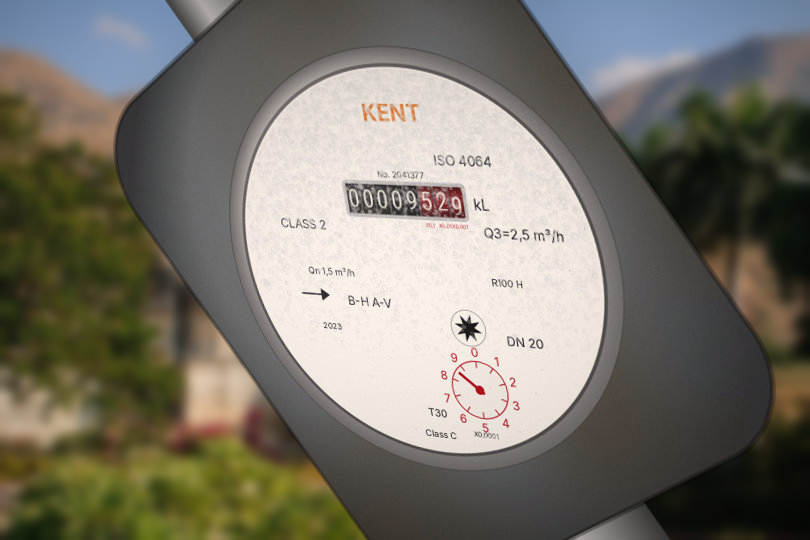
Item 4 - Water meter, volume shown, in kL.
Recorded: 9.5288 kL
